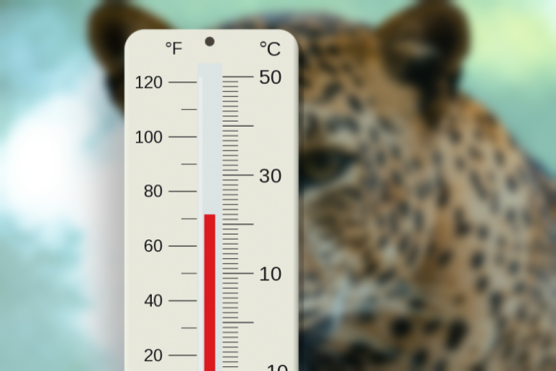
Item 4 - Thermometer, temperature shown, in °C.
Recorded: 22 °C
